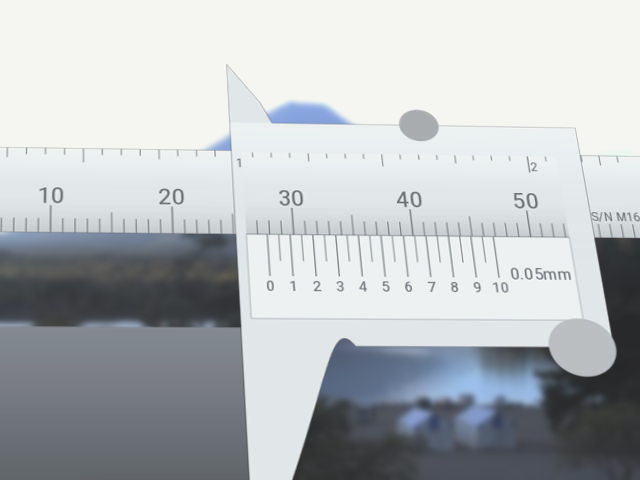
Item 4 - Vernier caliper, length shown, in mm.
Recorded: 27.8 mm
